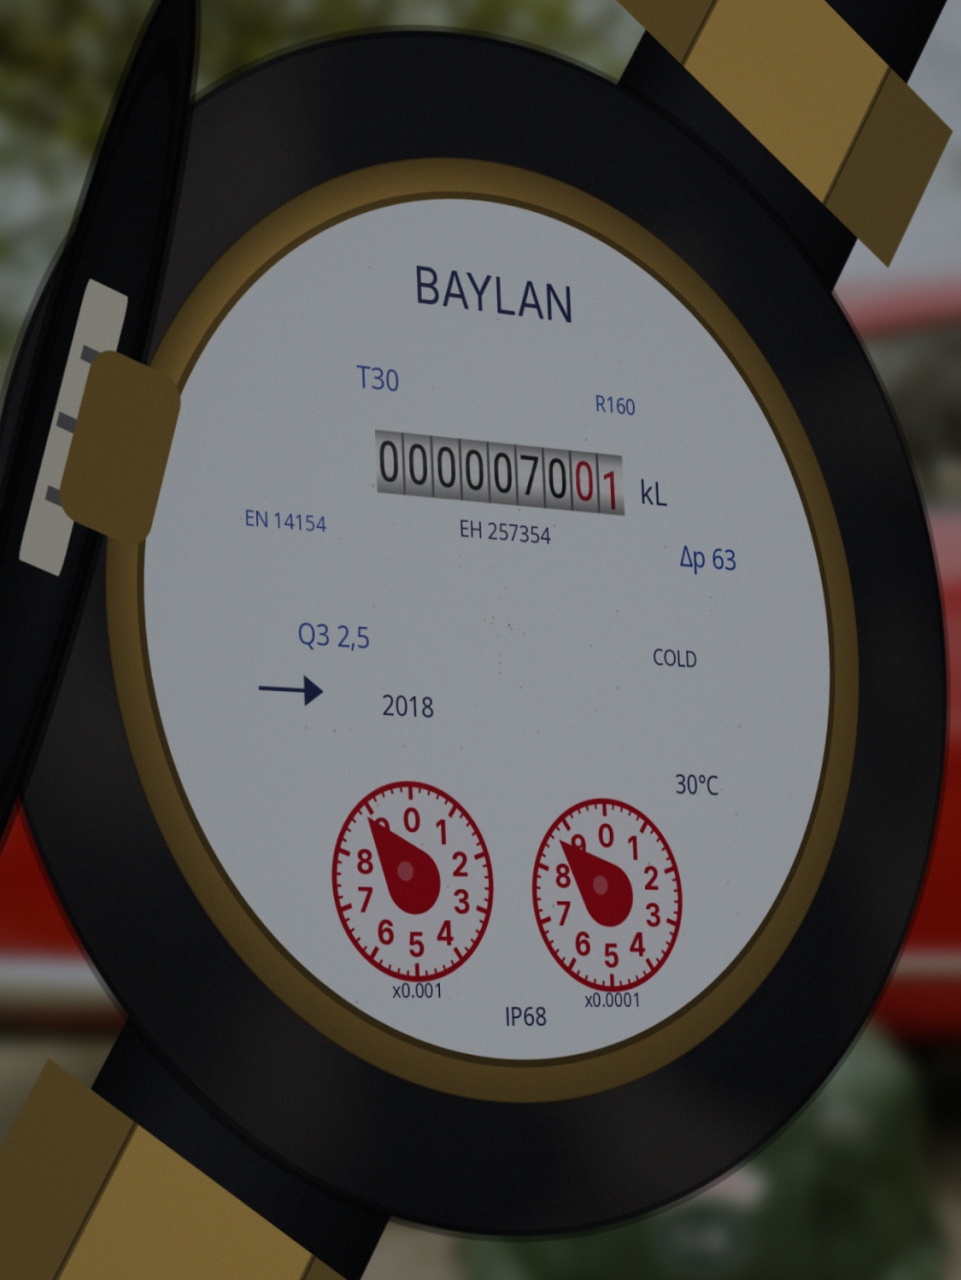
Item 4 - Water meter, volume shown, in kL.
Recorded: 70.0088 kL
